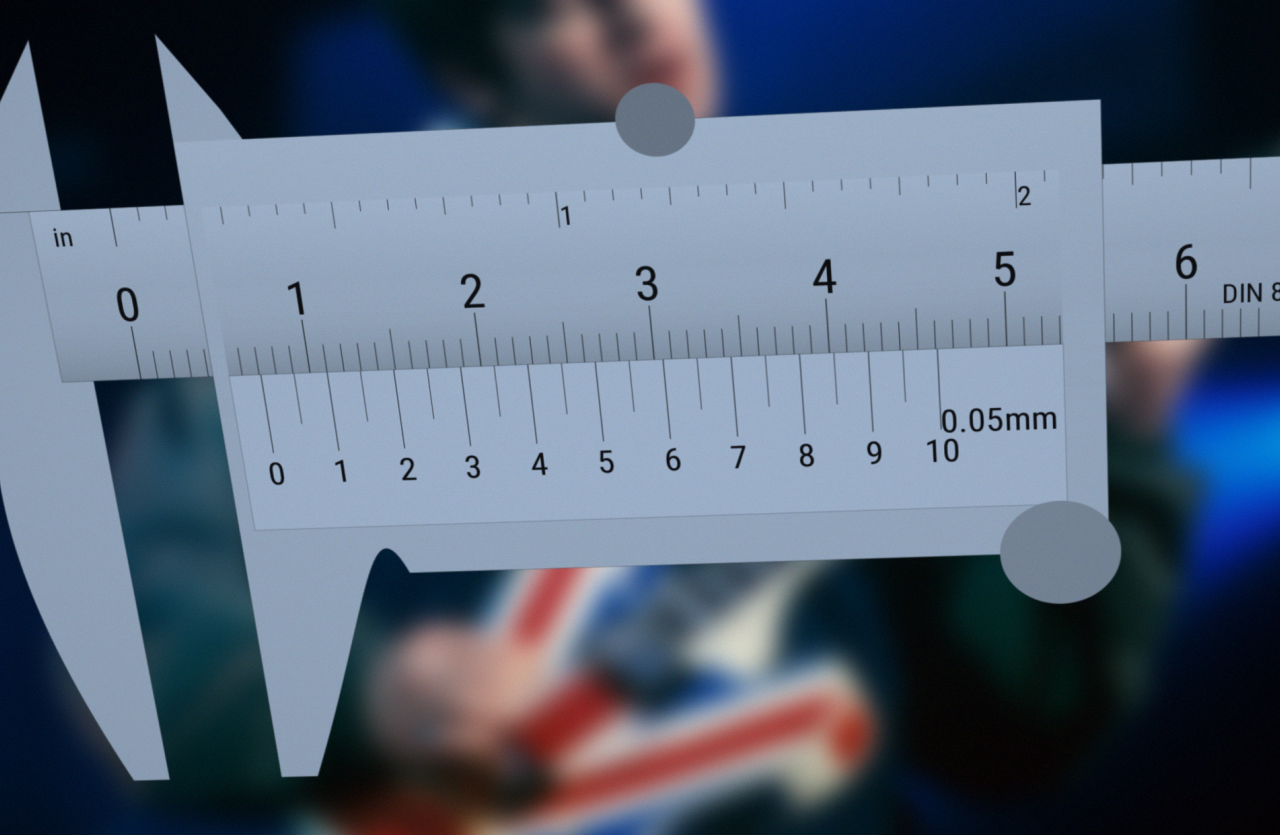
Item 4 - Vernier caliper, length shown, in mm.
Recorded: 7.1 mm
